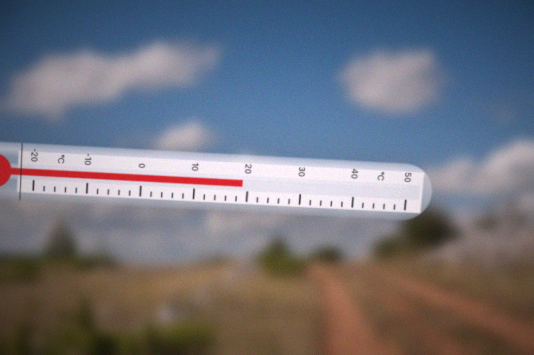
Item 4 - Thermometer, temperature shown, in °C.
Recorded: 19 °C
